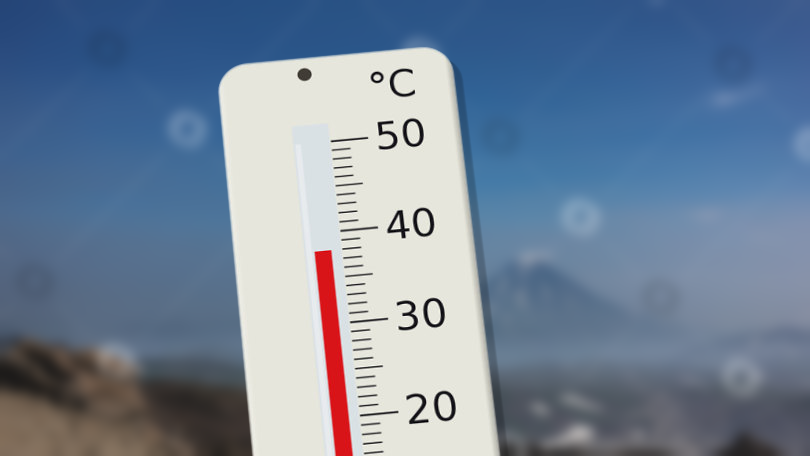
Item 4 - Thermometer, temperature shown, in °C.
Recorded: 38 °C
